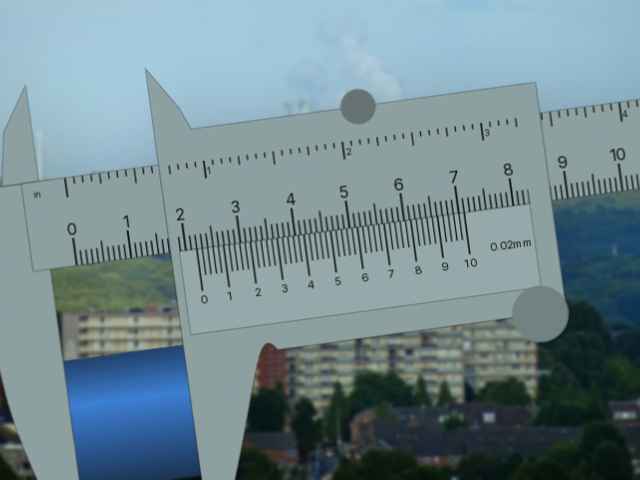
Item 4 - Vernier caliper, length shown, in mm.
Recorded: 22.0 mm
